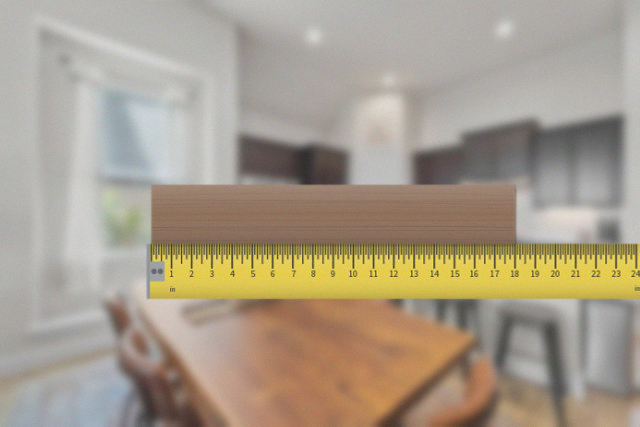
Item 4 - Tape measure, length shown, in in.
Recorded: 18 in
